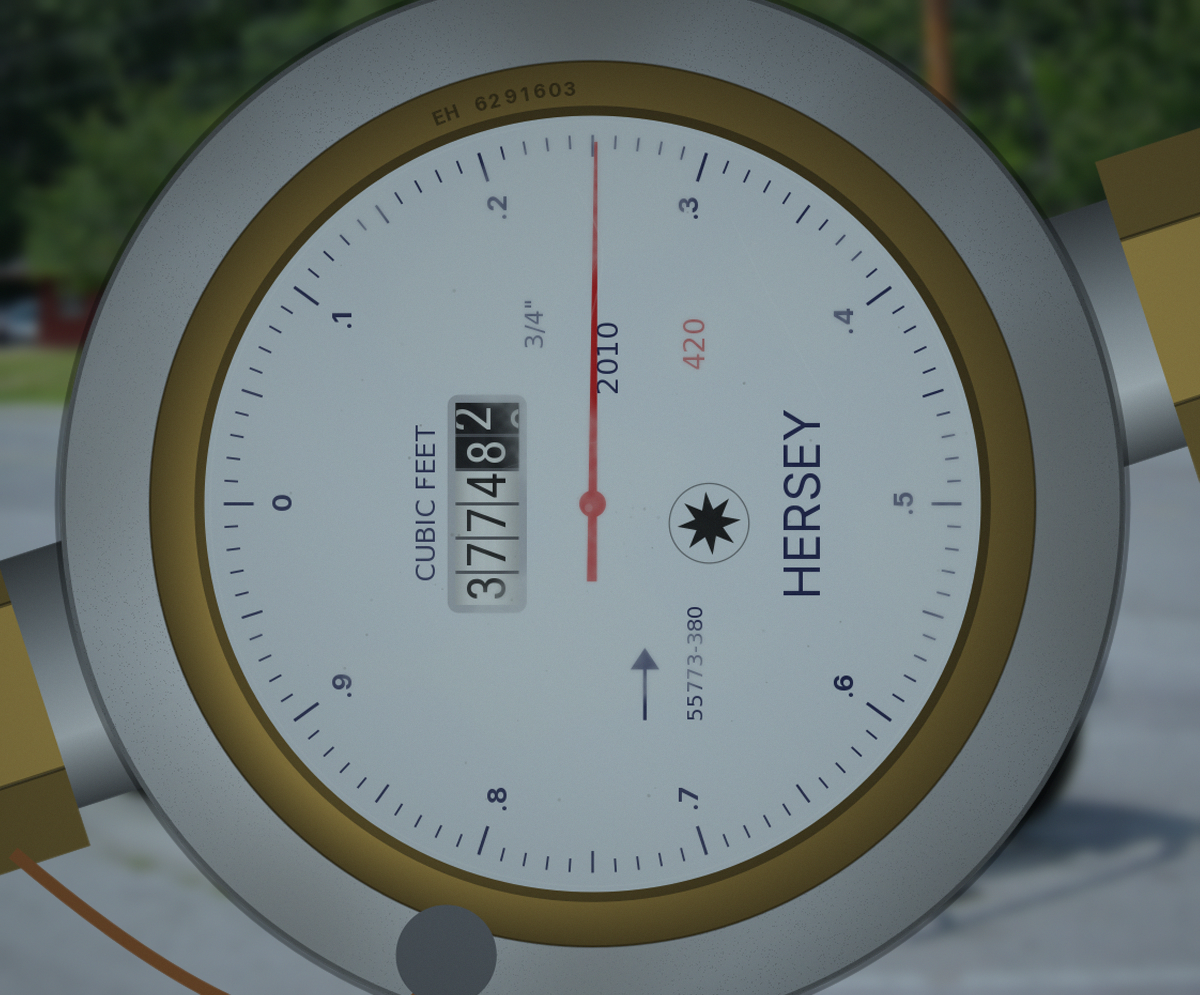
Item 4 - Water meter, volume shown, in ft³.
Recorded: 377482.25 ft³
